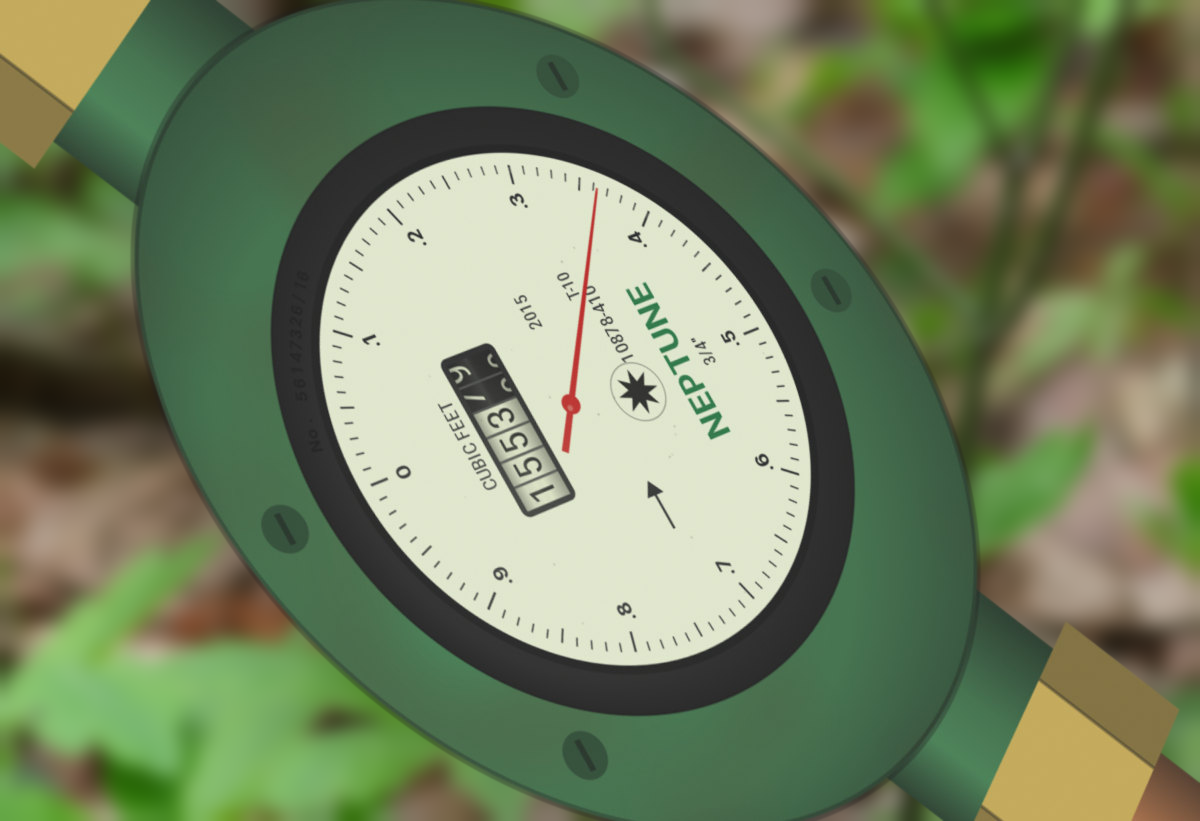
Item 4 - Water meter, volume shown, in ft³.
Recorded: 155379.36 ft³
